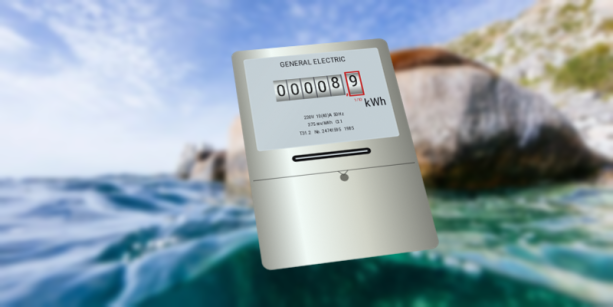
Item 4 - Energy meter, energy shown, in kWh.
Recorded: 8.9 kWh
